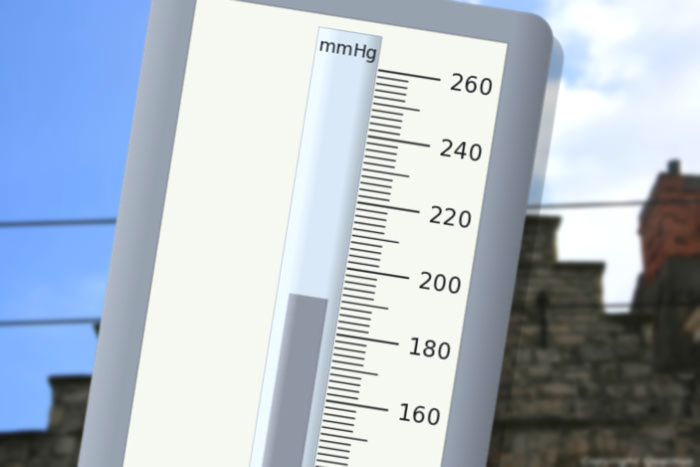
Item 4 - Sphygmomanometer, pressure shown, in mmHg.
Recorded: 190 mmHg
